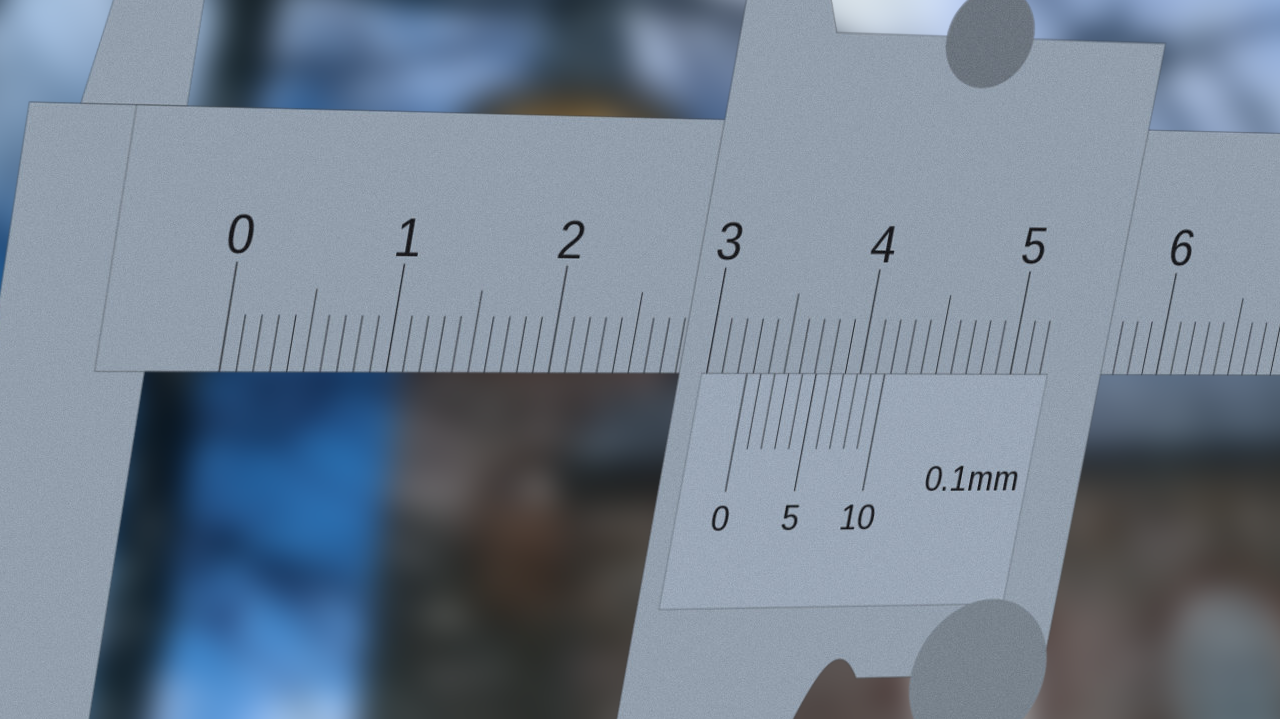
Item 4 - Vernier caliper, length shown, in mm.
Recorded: 32.6 mm
